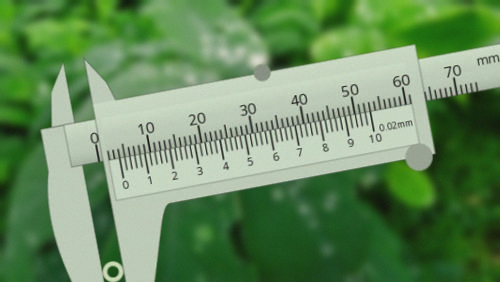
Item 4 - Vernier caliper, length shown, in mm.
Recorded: 4.0 mm
